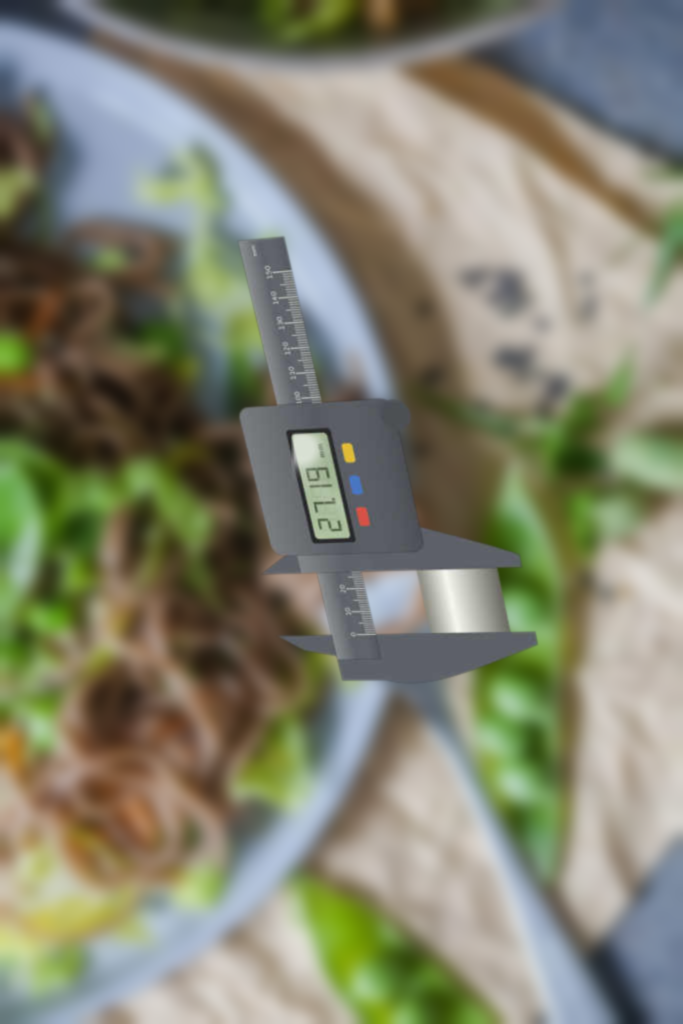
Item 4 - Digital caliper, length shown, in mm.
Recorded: 27.19 mm
